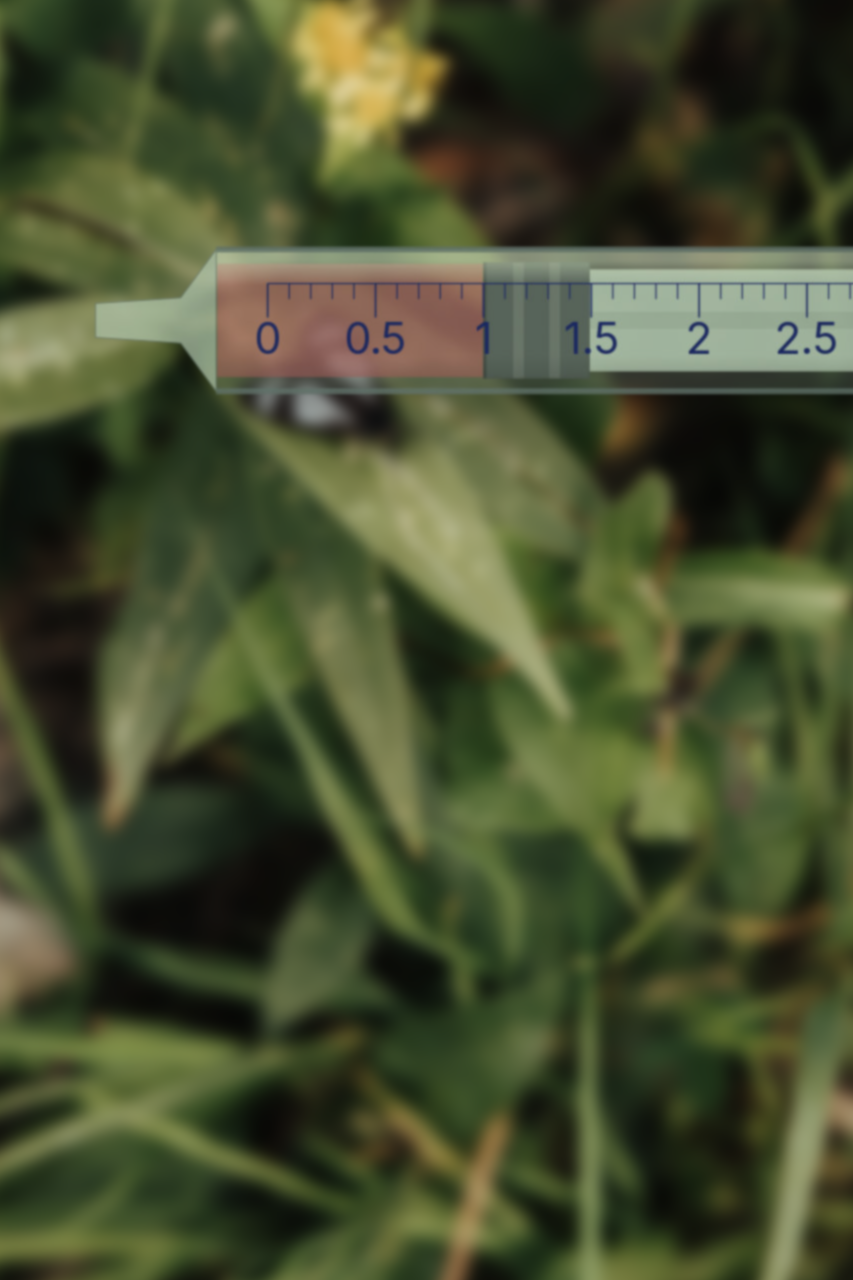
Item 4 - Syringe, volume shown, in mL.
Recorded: 1 mL
